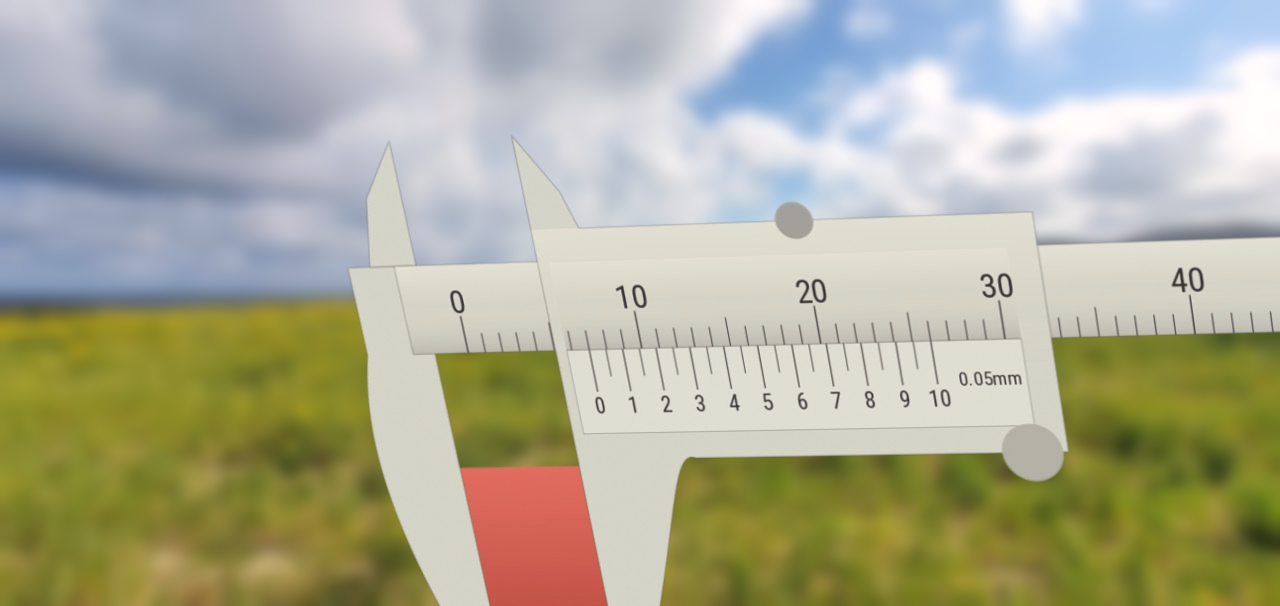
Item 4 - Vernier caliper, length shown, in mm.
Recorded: 7.0 mm
